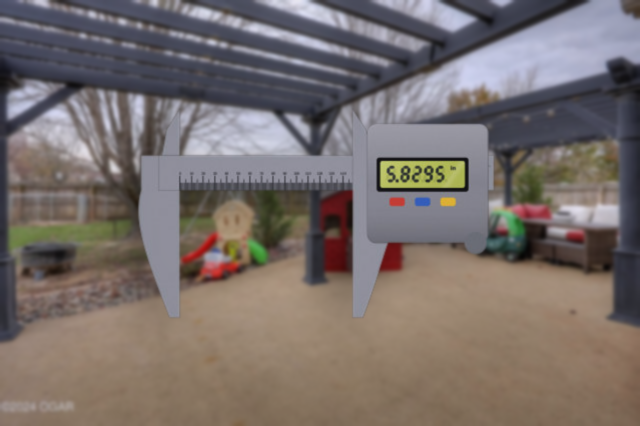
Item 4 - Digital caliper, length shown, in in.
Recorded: 5.8295 in
